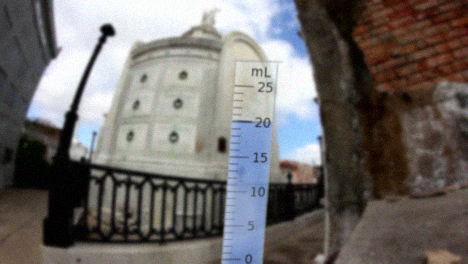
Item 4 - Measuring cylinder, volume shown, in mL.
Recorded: 20 mL
